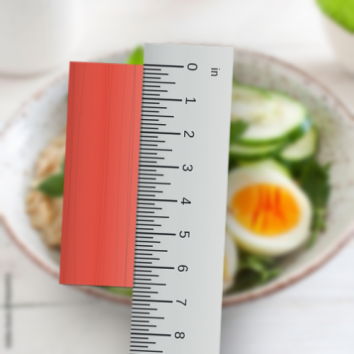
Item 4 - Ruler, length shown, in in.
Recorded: 6.625 in
